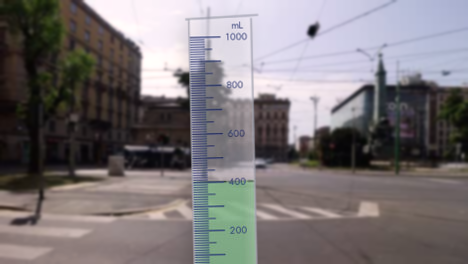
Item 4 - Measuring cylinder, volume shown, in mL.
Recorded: 400 mL
